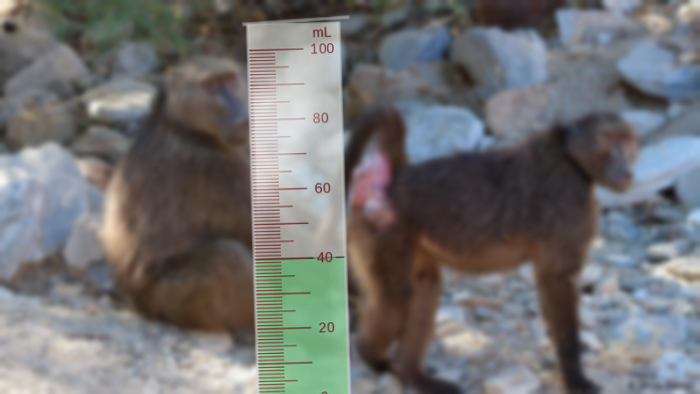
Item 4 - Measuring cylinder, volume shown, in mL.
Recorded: 40 mL
